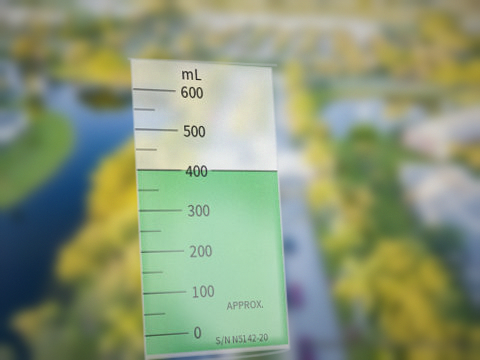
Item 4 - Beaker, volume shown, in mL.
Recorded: 400 mL
